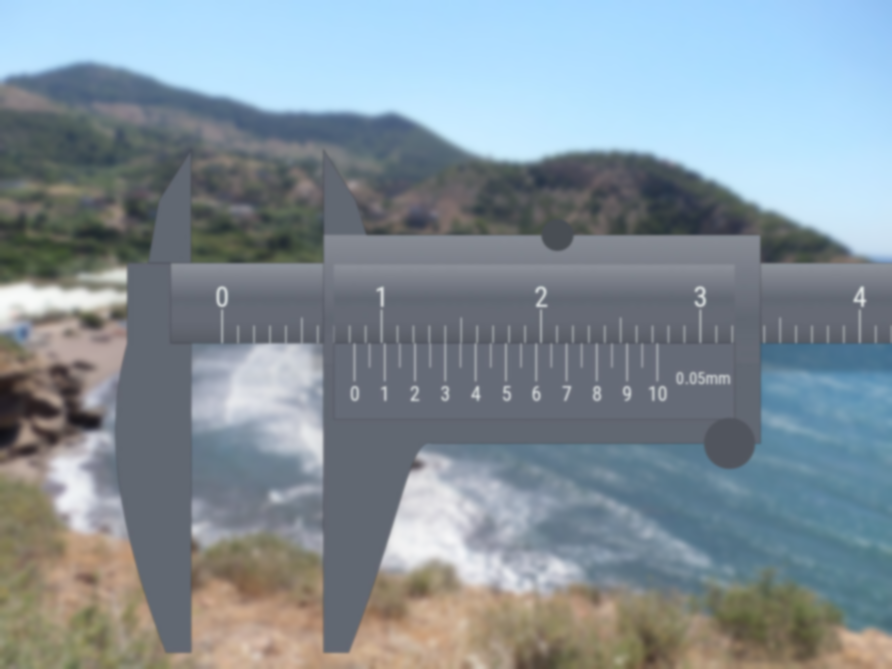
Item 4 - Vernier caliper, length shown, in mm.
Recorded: 8.3 mm
